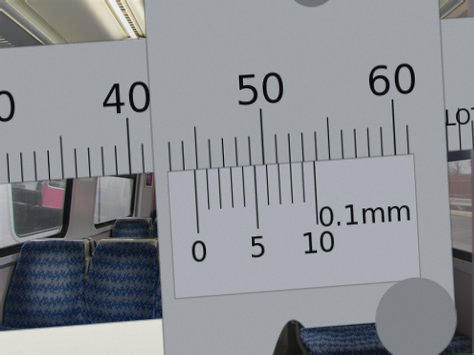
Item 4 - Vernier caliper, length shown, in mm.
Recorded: 44.8 mm
